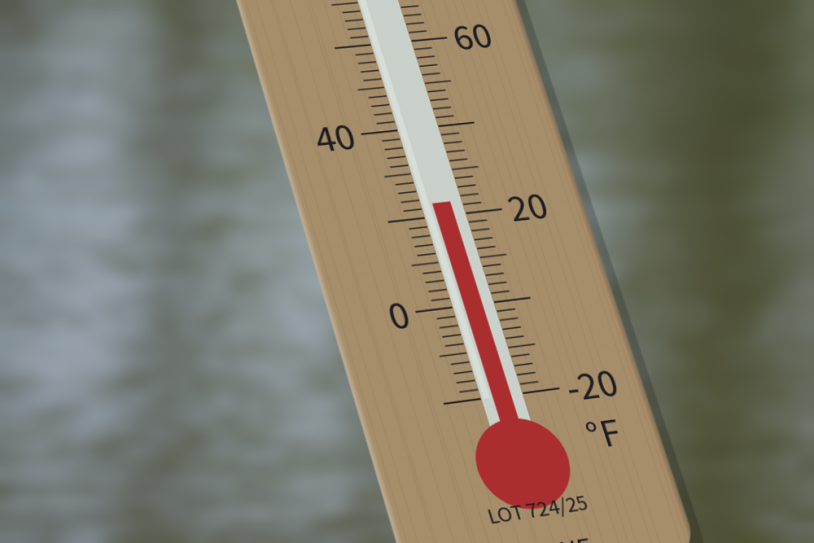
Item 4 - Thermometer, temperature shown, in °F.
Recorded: 23 °F
